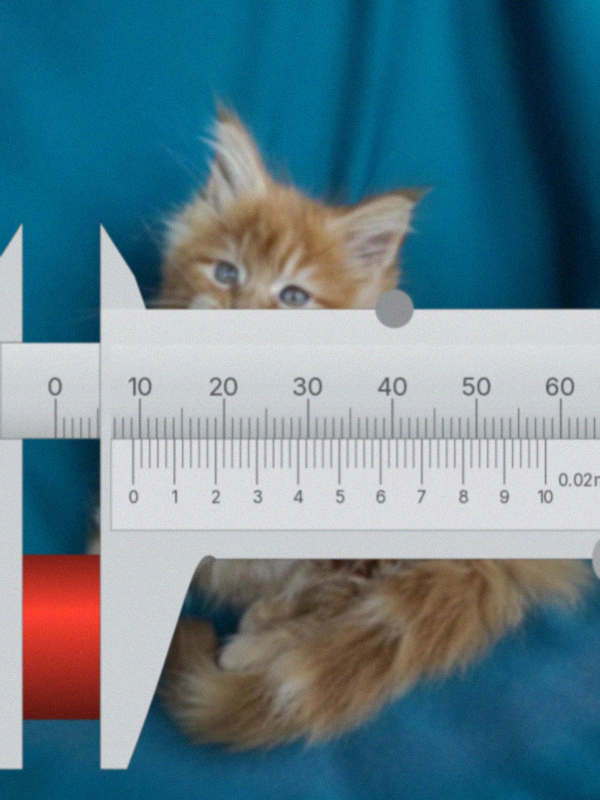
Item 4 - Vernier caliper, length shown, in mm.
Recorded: 9.2 mm
